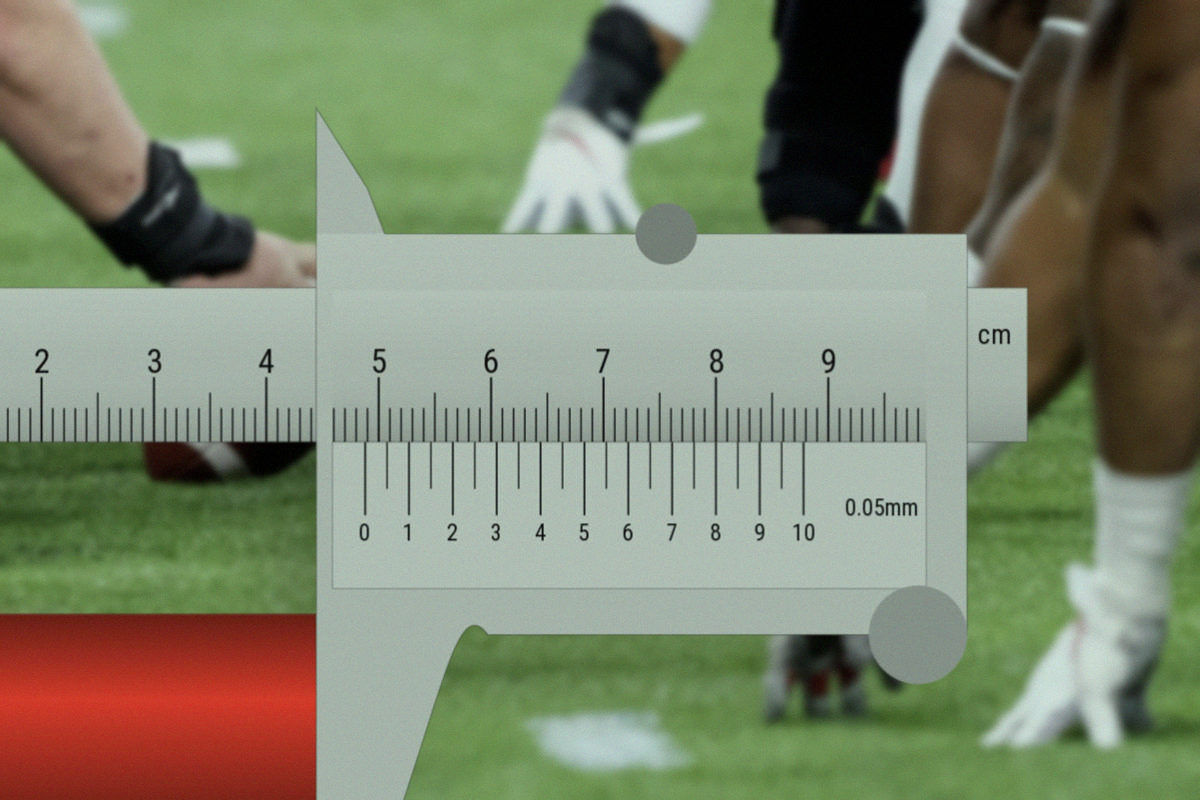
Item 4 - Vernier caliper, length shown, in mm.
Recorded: 48.8 mm
